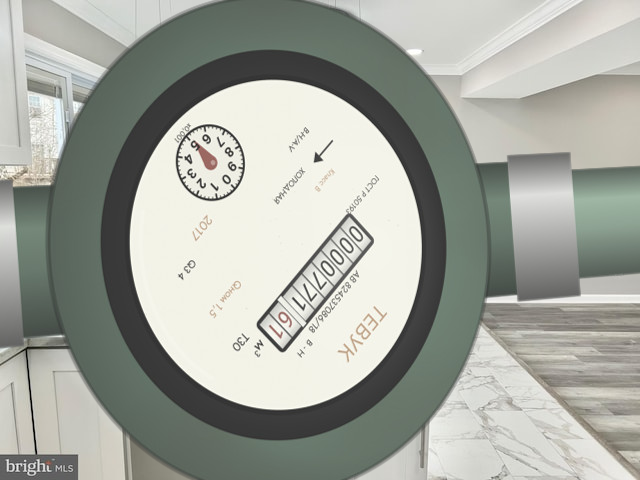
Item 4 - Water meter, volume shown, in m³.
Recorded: 771.615 m³
